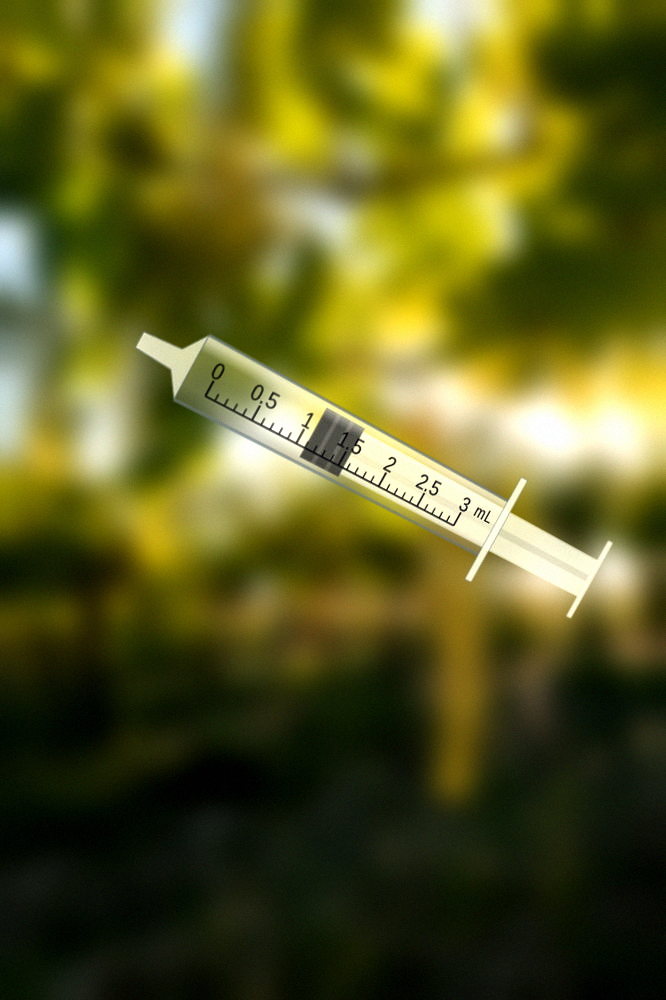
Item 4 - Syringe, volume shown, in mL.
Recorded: 1.1 mL
